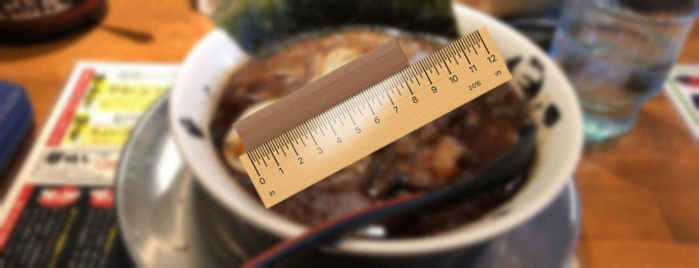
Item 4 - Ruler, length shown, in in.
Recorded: 8.5 in
